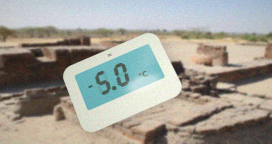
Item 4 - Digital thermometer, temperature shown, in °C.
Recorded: -5.0 °C
